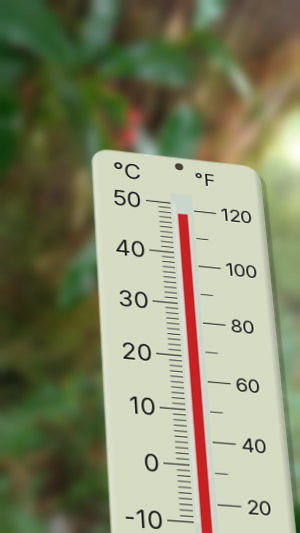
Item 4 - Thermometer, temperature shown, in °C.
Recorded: 48 °C
